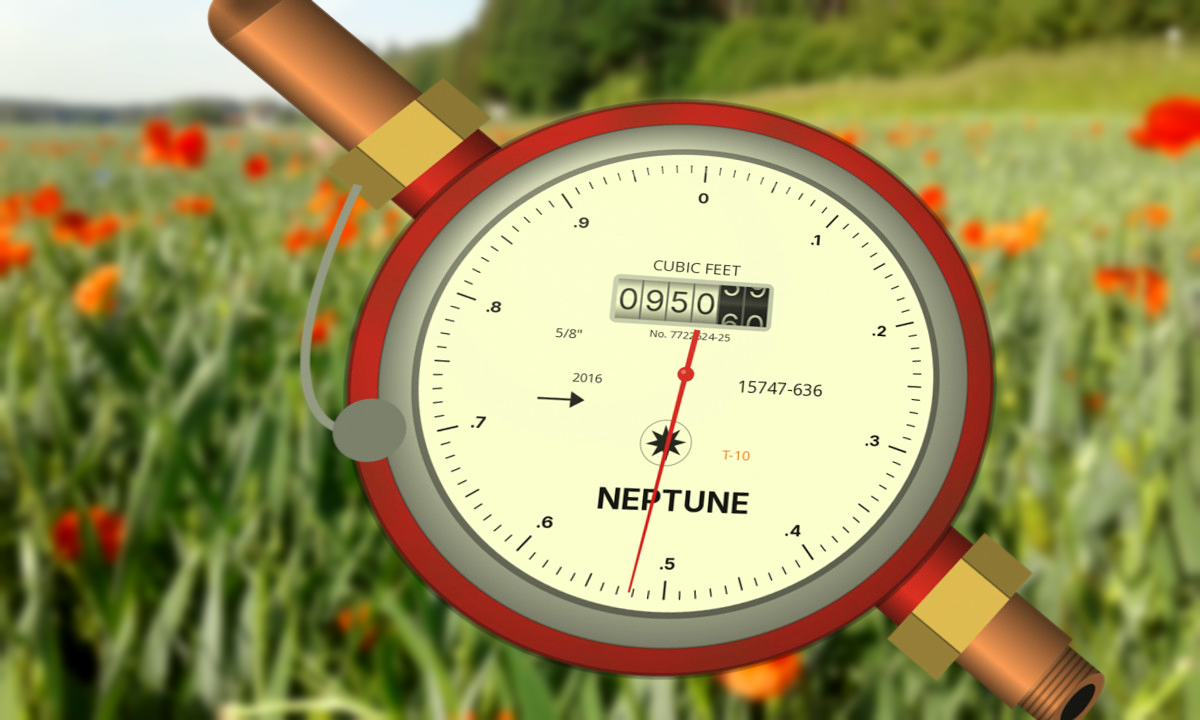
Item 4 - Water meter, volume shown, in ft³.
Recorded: 95059.52 ft³
